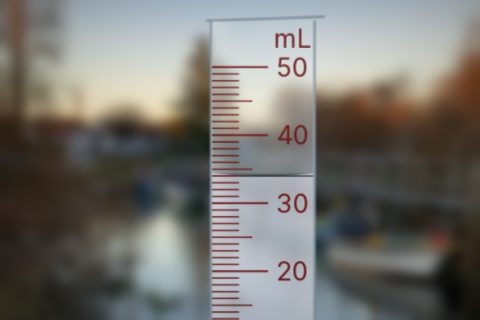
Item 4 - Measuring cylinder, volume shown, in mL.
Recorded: 34 mL
